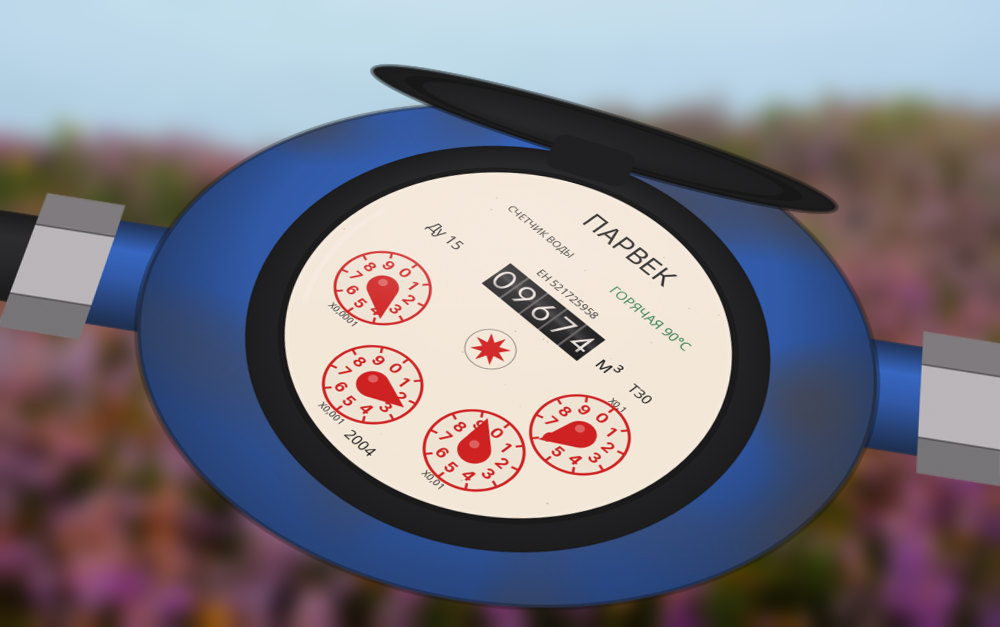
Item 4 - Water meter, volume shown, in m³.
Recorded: 9674.5923 m³
